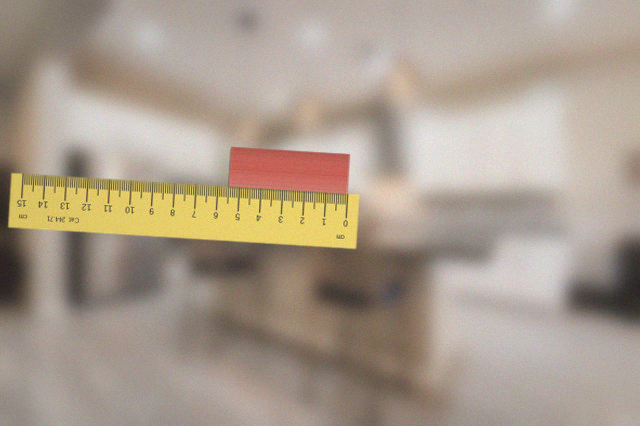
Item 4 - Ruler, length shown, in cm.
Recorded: 5.5 cm
